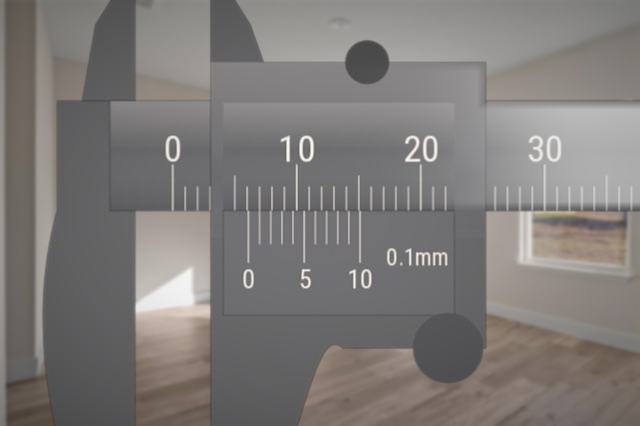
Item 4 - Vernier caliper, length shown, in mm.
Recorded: 6.1 mm
